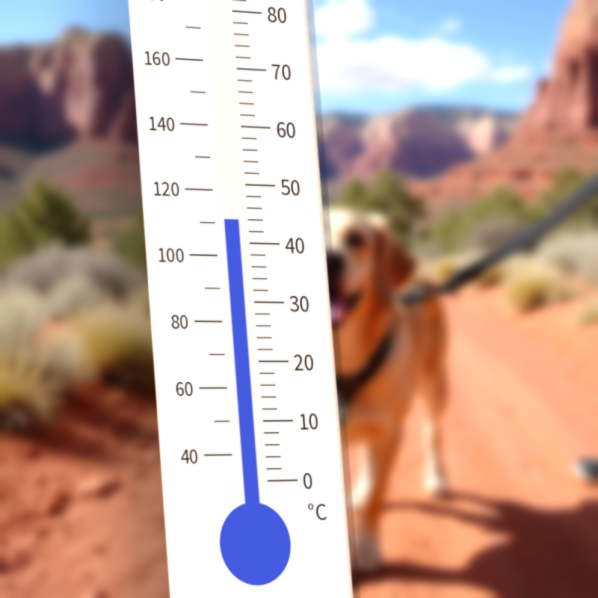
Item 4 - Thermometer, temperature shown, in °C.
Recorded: 44 °C
